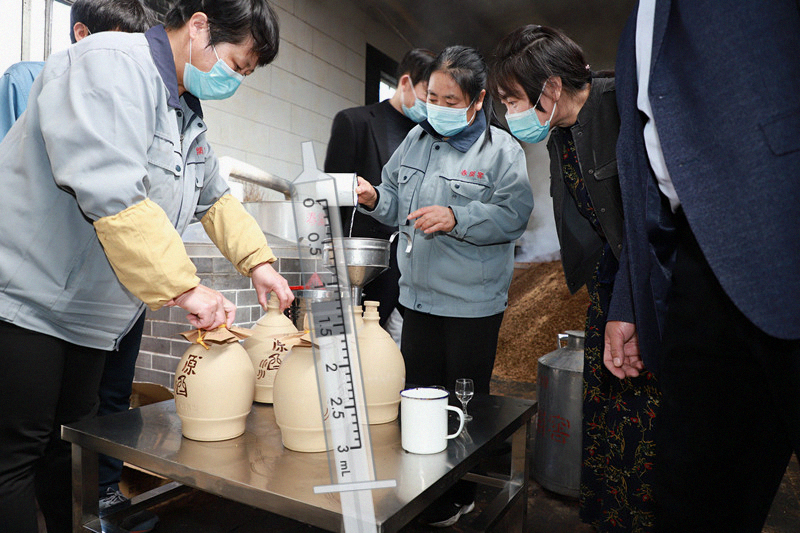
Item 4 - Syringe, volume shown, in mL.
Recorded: 1.2 mL
